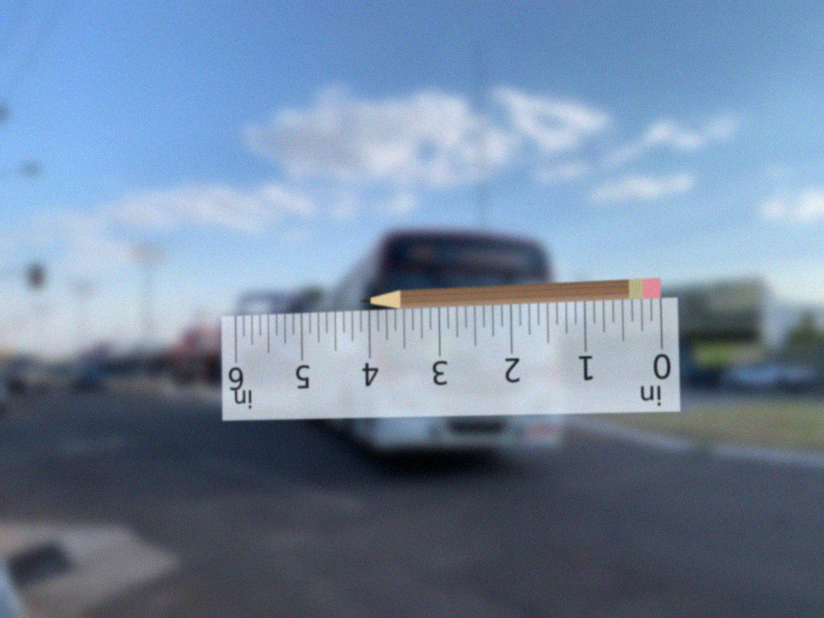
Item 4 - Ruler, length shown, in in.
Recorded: 4.125 in
